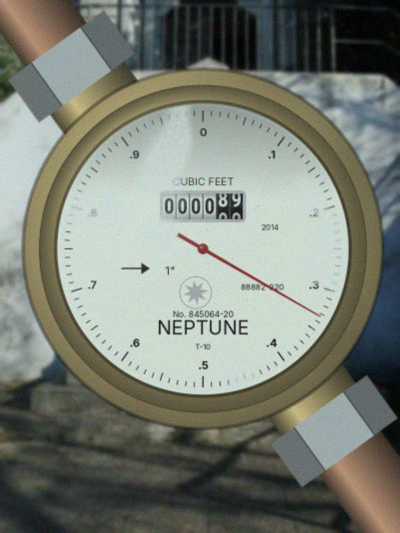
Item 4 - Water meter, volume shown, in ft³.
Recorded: 89.33 ft³
